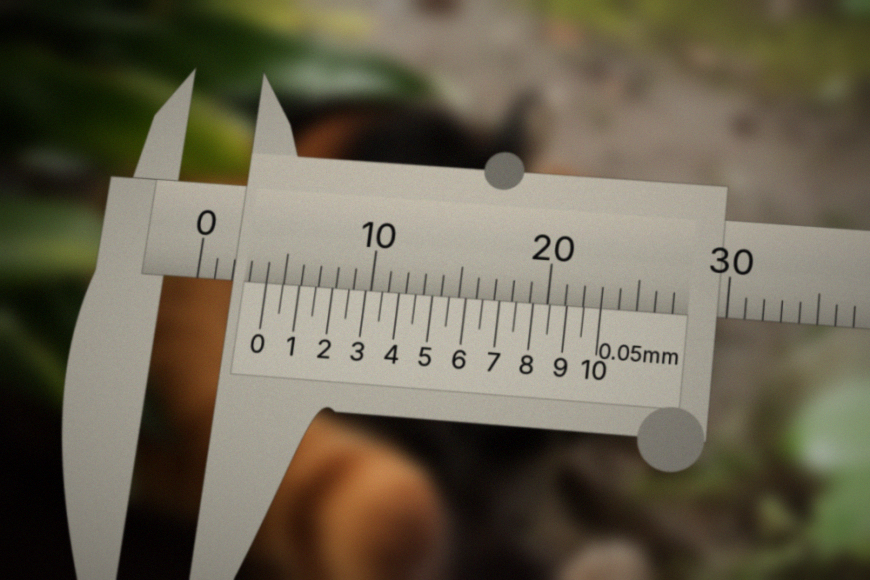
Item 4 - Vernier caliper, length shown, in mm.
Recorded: 4.0 mm
